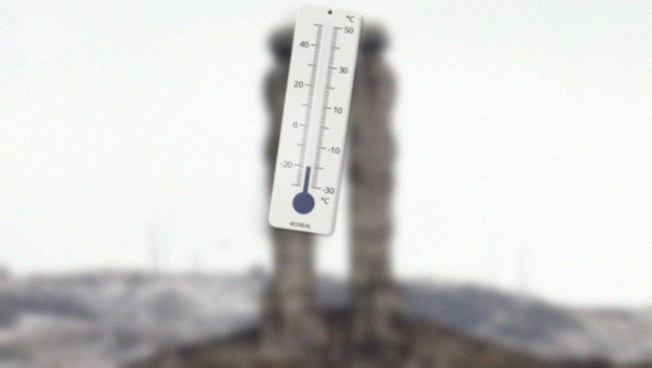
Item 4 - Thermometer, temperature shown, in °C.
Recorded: -20 °C
